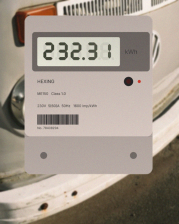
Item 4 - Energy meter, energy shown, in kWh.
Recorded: 232.31 kWh
